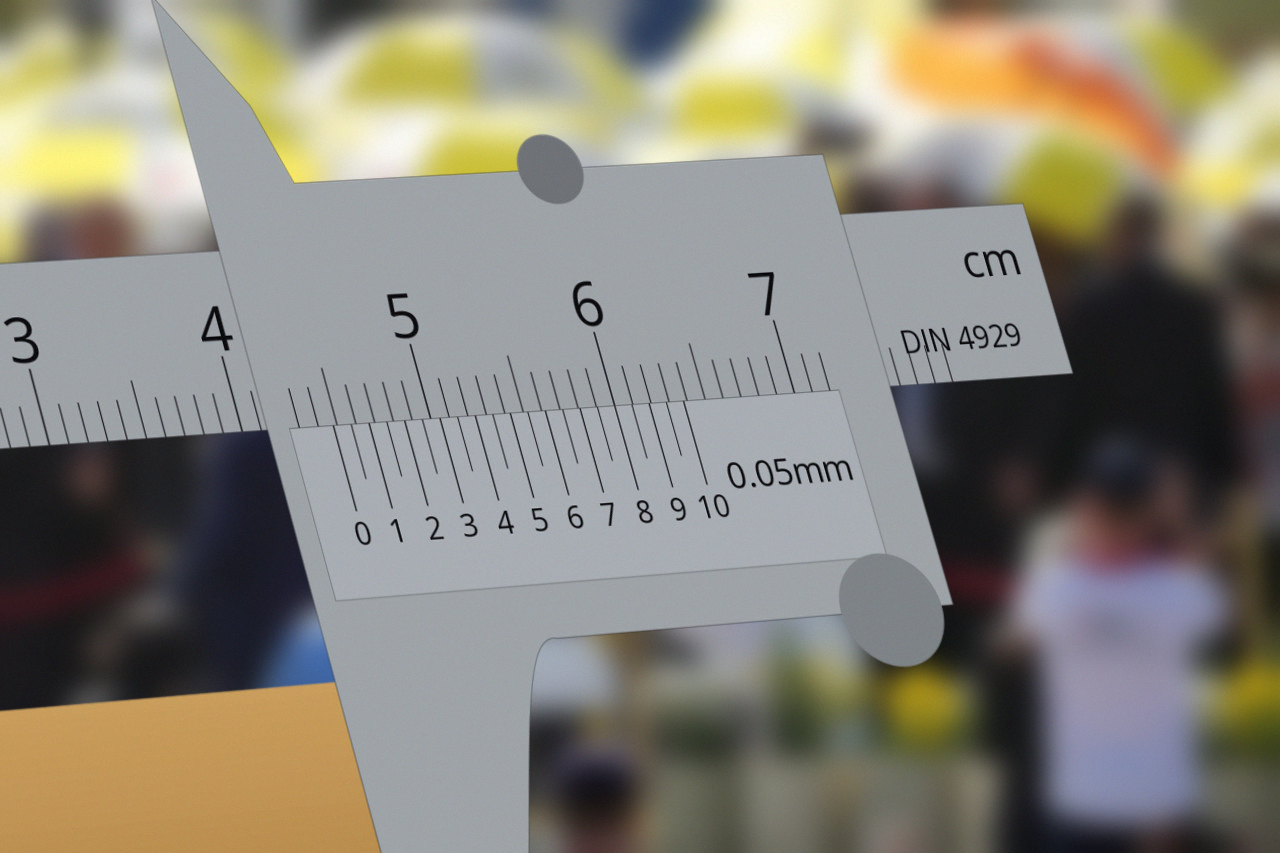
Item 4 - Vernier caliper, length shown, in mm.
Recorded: 44.8 mm
